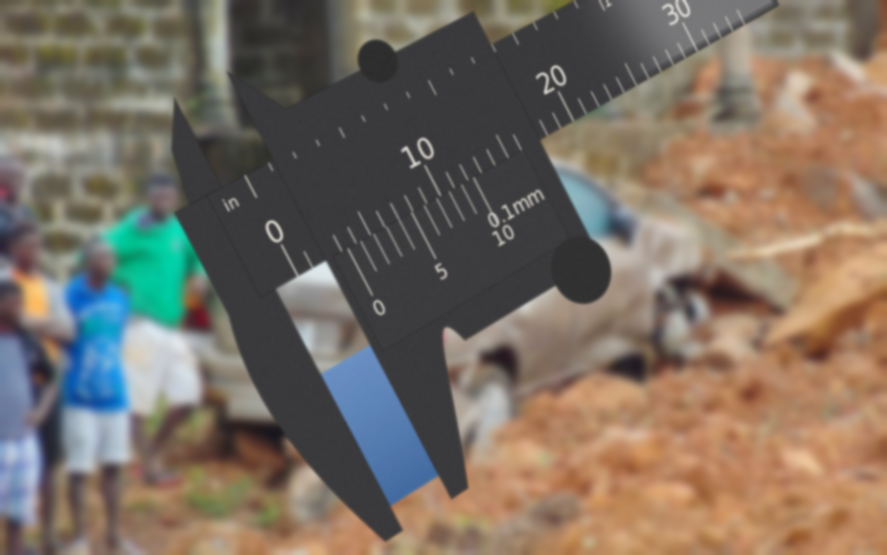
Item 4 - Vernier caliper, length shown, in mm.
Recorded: 3.4 mm
